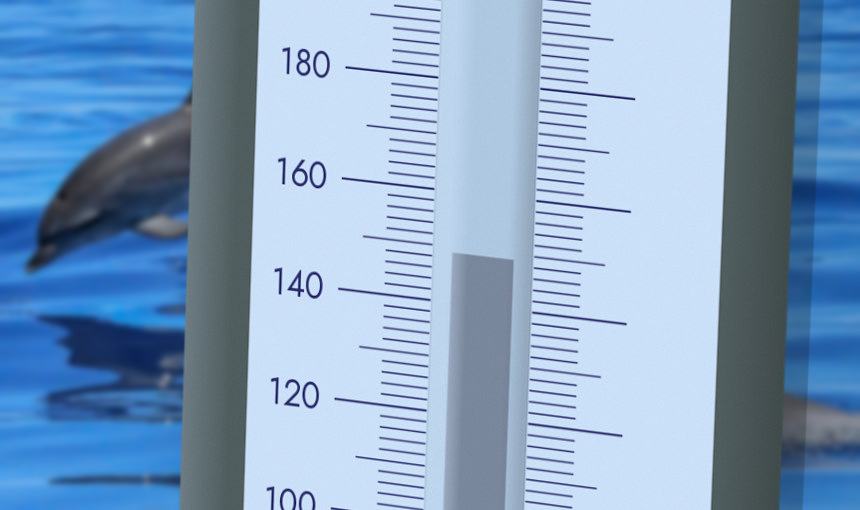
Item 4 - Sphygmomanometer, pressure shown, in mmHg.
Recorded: 149 mmHg
